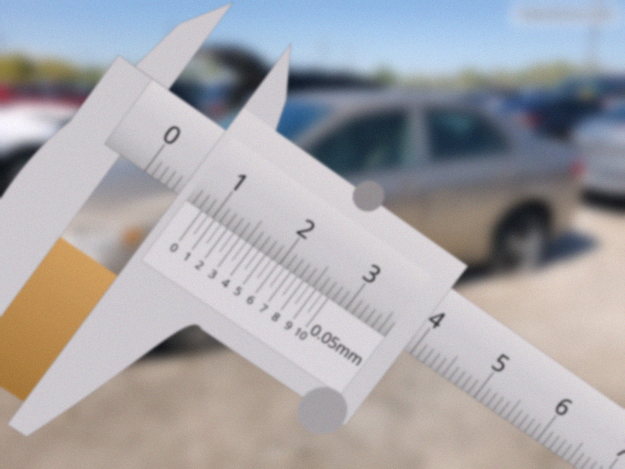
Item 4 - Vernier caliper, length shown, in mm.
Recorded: 8.4 mm
